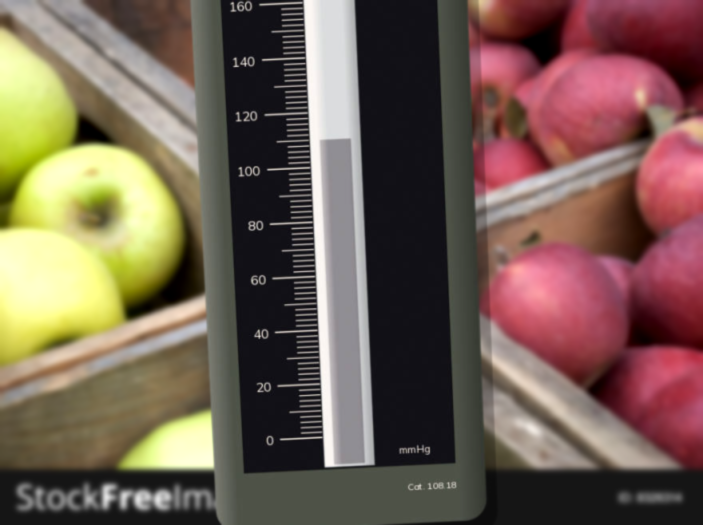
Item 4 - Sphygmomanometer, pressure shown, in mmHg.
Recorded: 110 mmHg
